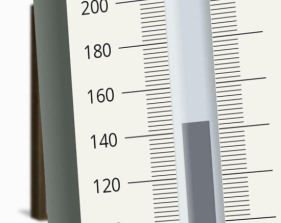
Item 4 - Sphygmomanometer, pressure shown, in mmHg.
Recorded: 144 mmHg
